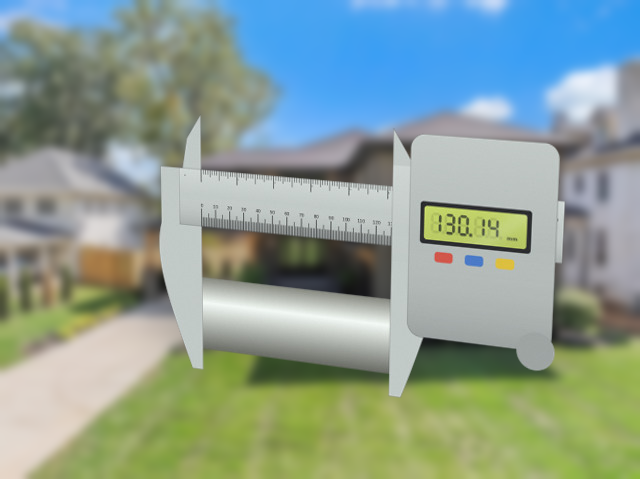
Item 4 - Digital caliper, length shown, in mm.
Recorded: 130.14 mm
